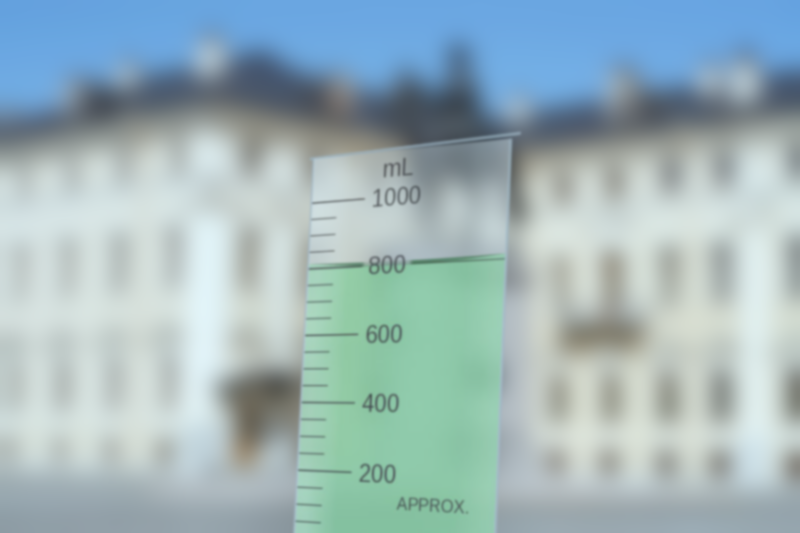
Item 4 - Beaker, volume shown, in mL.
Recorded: 800 mL
